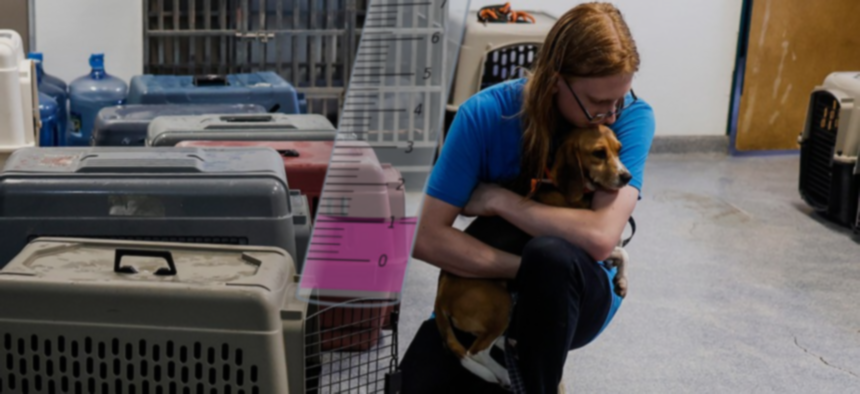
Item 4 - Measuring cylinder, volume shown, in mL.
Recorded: 1 mL
